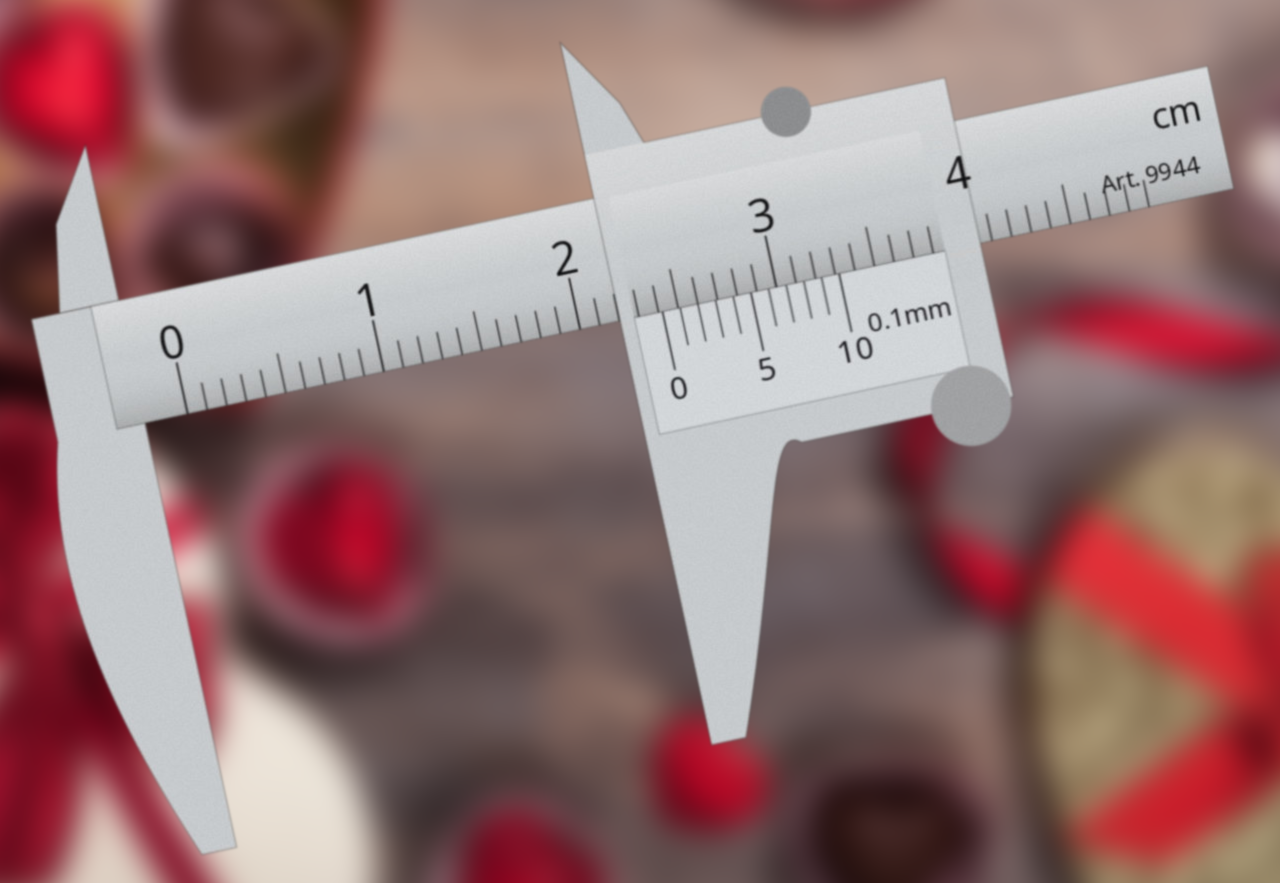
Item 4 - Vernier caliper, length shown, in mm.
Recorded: 24.2 mm
